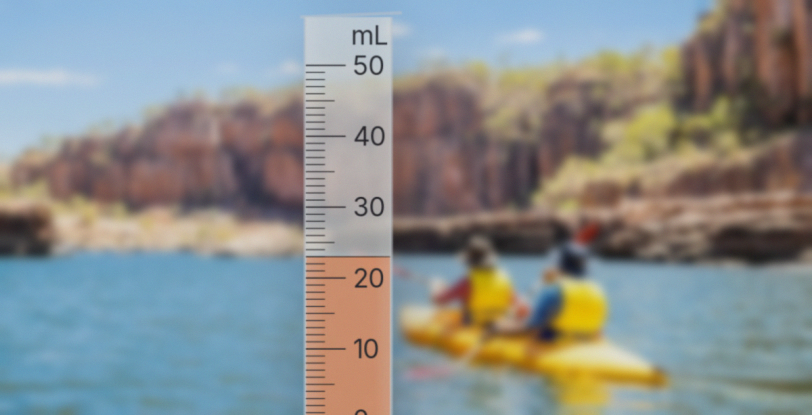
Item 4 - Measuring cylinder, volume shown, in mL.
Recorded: 23 mL
